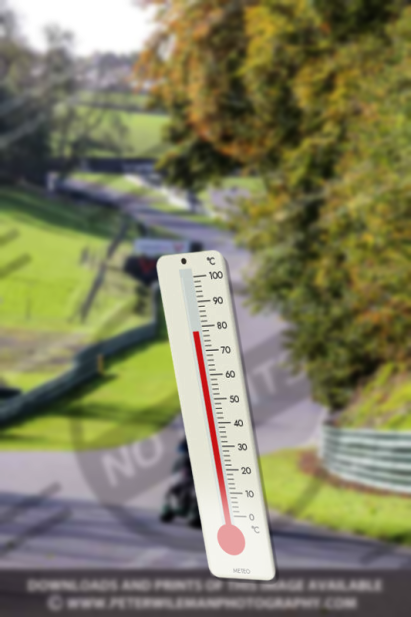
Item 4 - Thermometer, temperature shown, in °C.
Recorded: 78 °C
